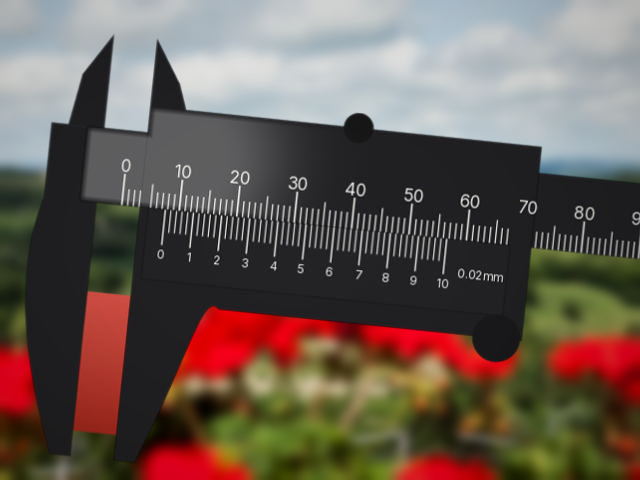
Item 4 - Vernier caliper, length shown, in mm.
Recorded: 7.6 mm
